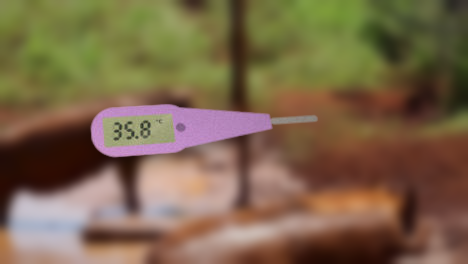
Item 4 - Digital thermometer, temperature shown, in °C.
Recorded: 35.8 °C
